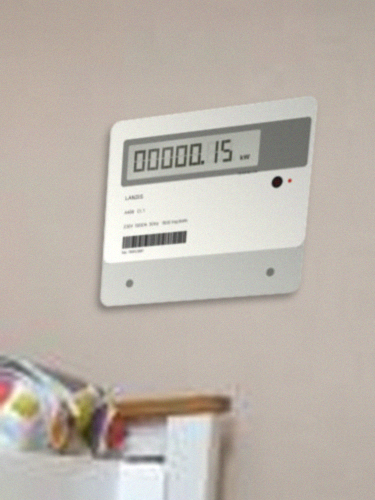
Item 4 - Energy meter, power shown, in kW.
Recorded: 0.15 kW
